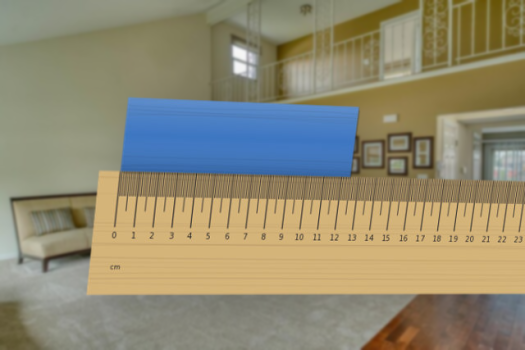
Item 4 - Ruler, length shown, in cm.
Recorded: 12.5 cm
